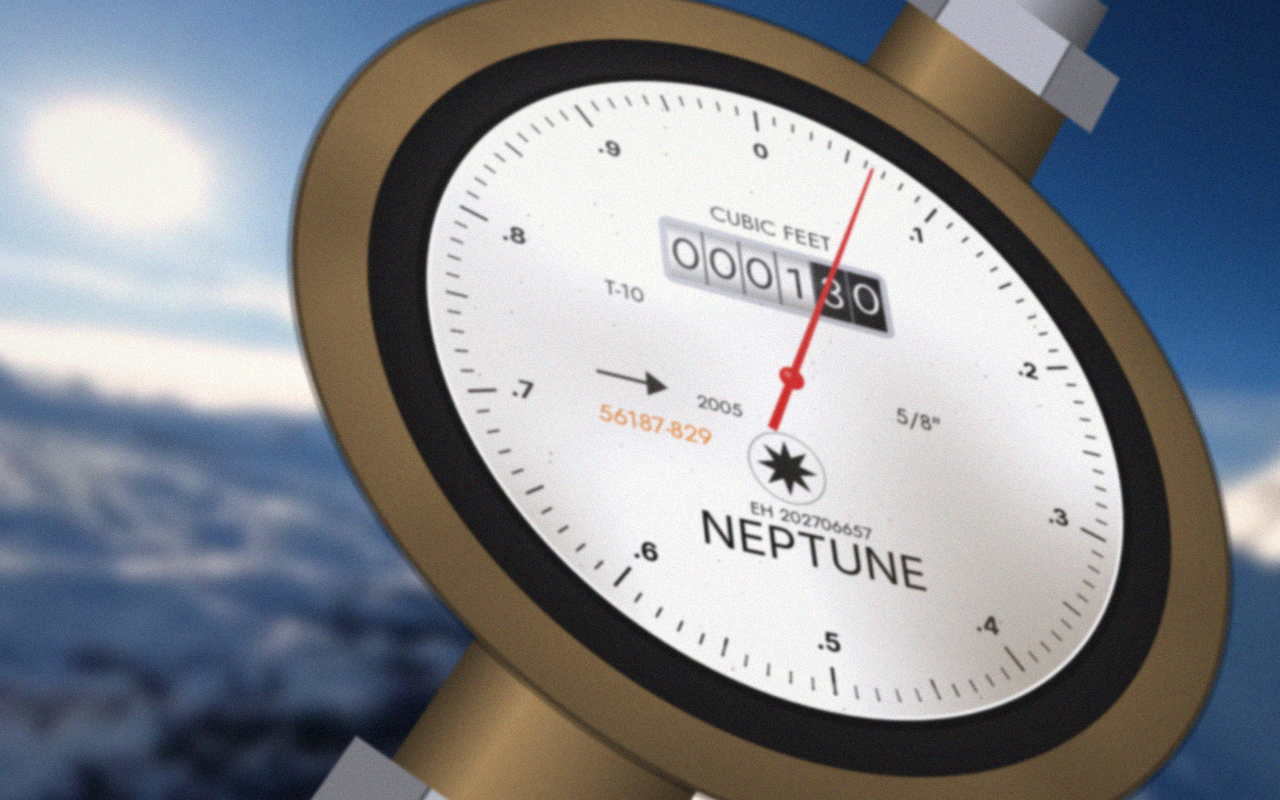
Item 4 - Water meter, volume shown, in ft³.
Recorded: 130.06 ft³
